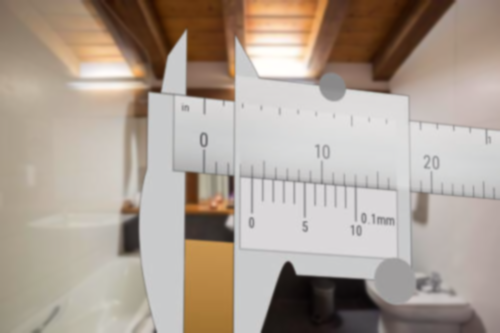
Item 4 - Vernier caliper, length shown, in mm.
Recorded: 4.0 mm
